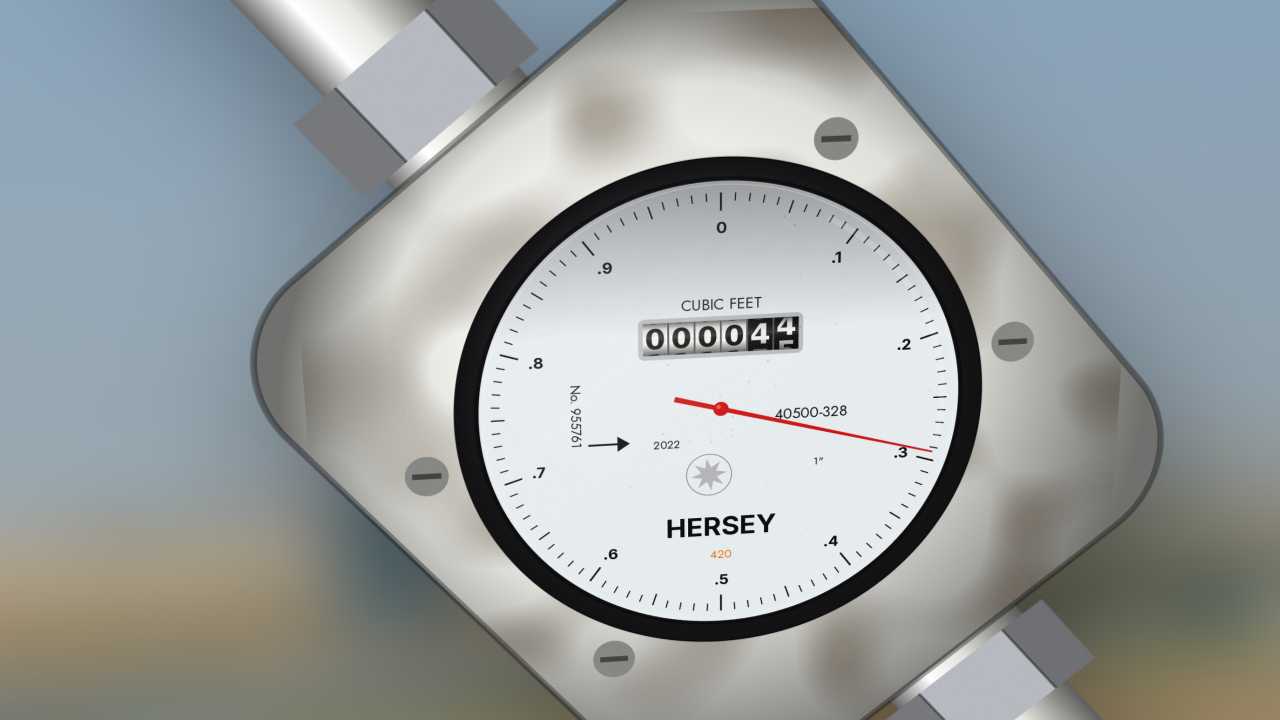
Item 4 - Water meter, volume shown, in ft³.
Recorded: 44.29 ft³
